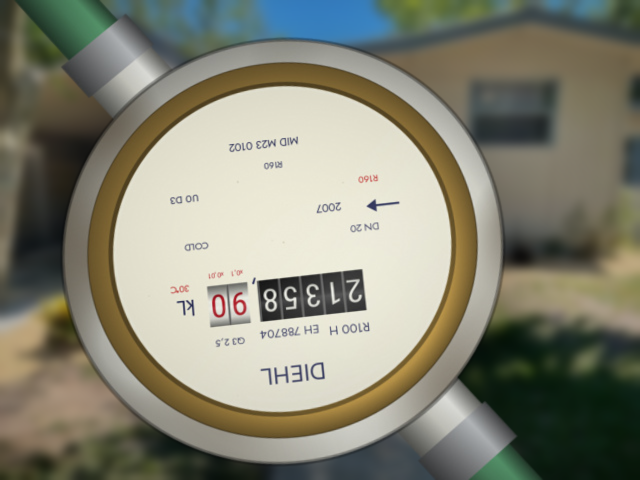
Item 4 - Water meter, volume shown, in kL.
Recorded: 21358.90 kL
